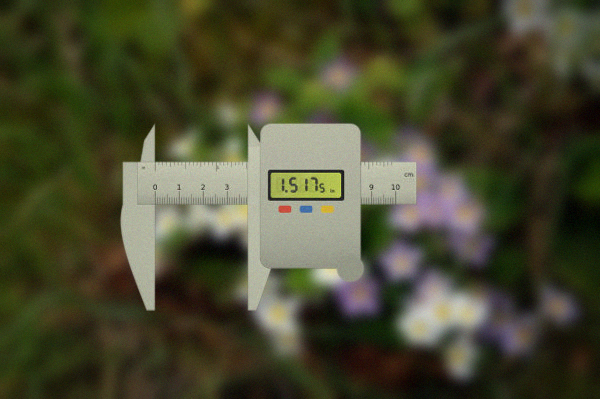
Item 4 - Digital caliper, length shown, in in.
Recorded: 1.5175 in
